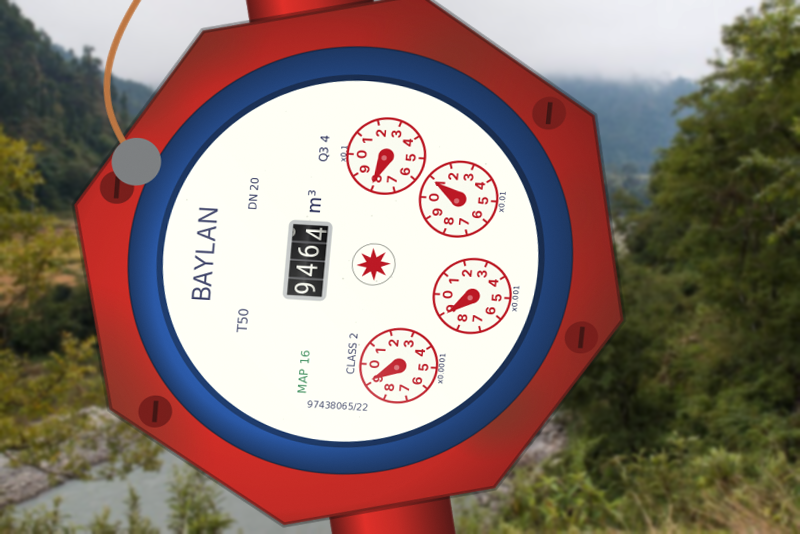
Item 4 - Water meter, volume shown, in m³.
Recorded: 9463.8089 m³
